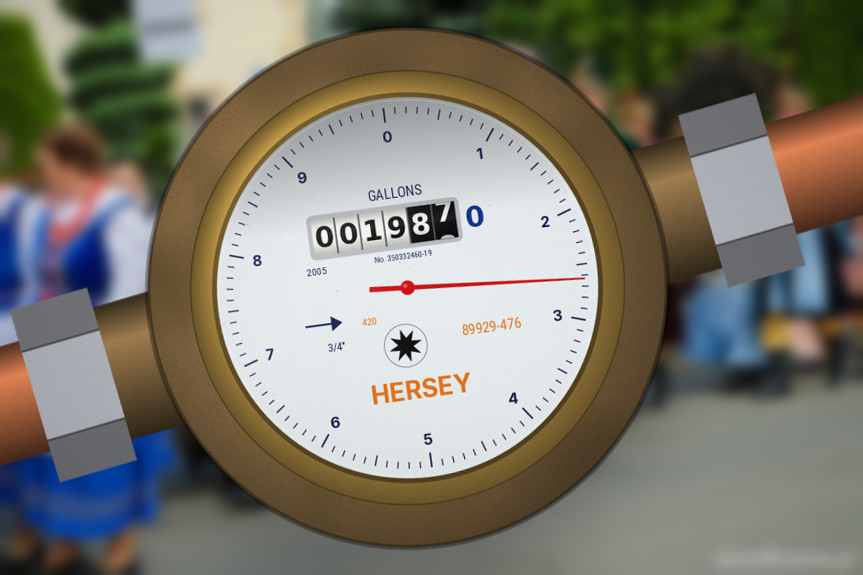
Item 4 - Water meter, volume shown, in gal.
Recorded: 19872.6 gal
